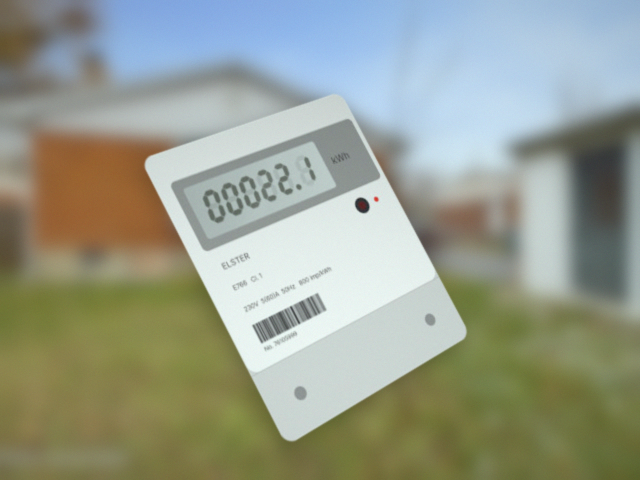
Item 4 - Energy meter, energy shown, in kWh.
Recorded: 22.1 kWh
